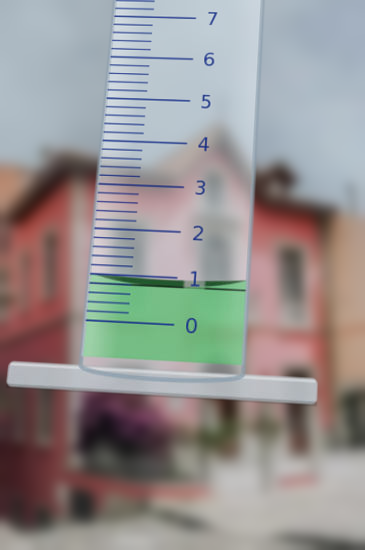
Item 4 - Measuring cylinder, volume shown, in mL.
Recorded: 0.8 mL
